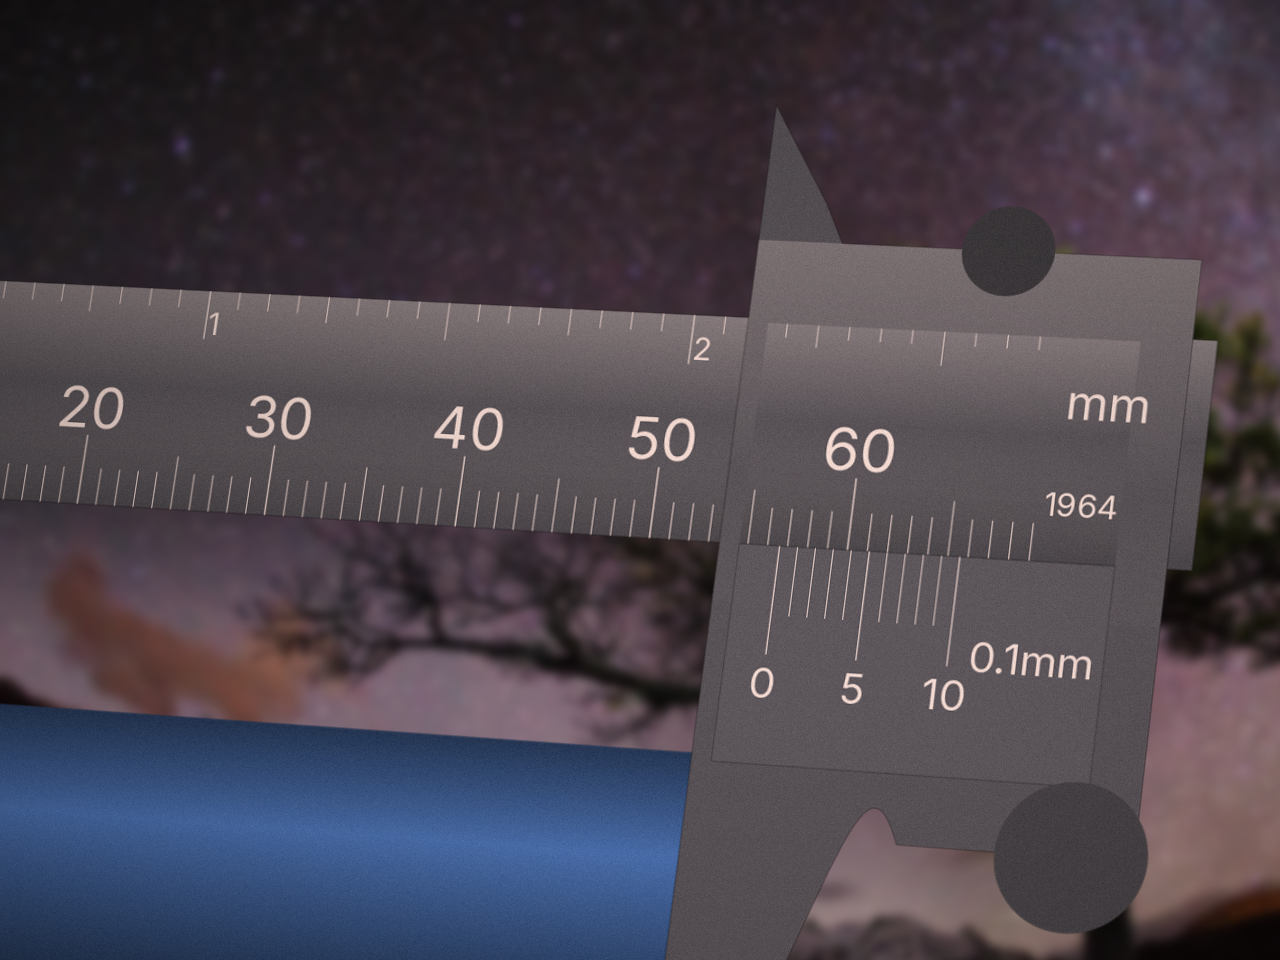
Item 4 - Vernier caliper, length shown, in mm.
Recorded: 56.6 mm
